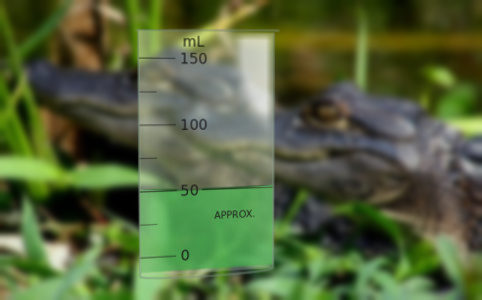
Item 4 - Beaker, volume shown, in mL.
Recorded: 50 mL
